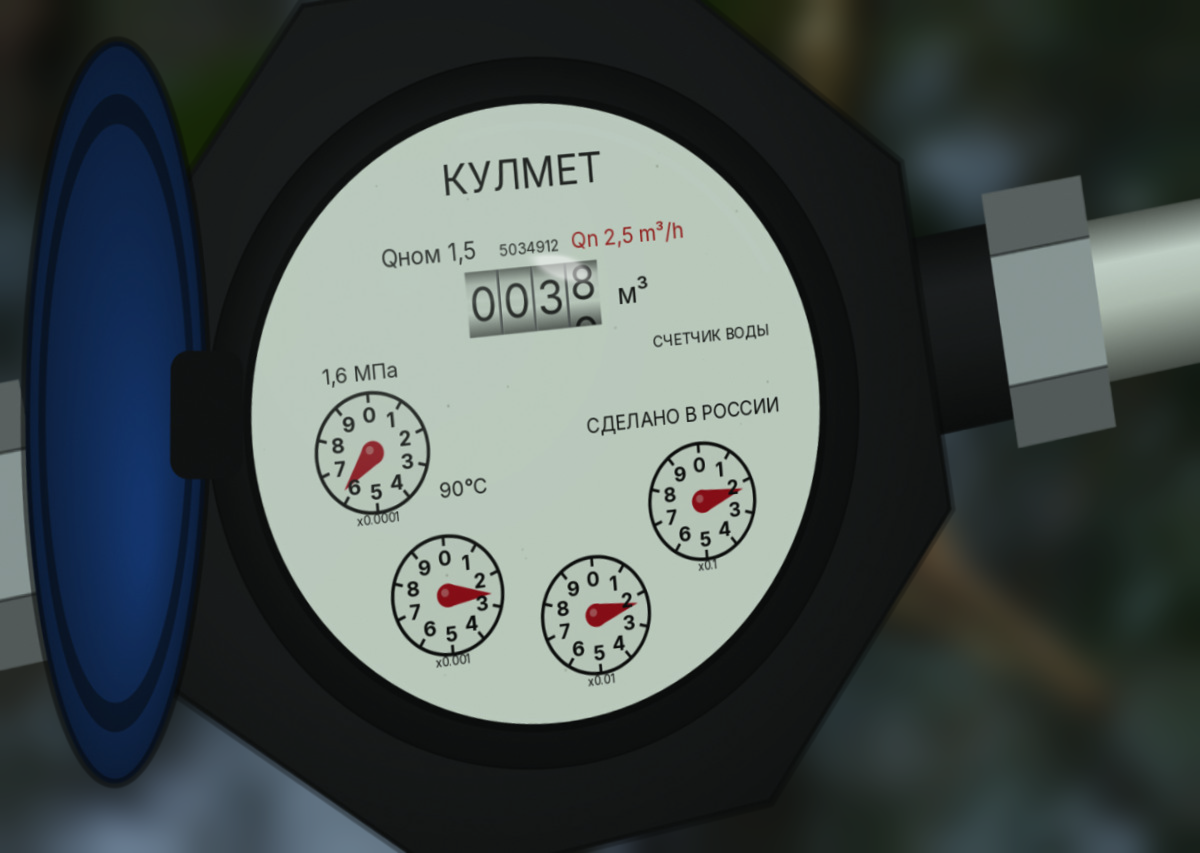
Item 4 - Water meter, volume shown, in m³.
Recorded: 38.2226 m³
